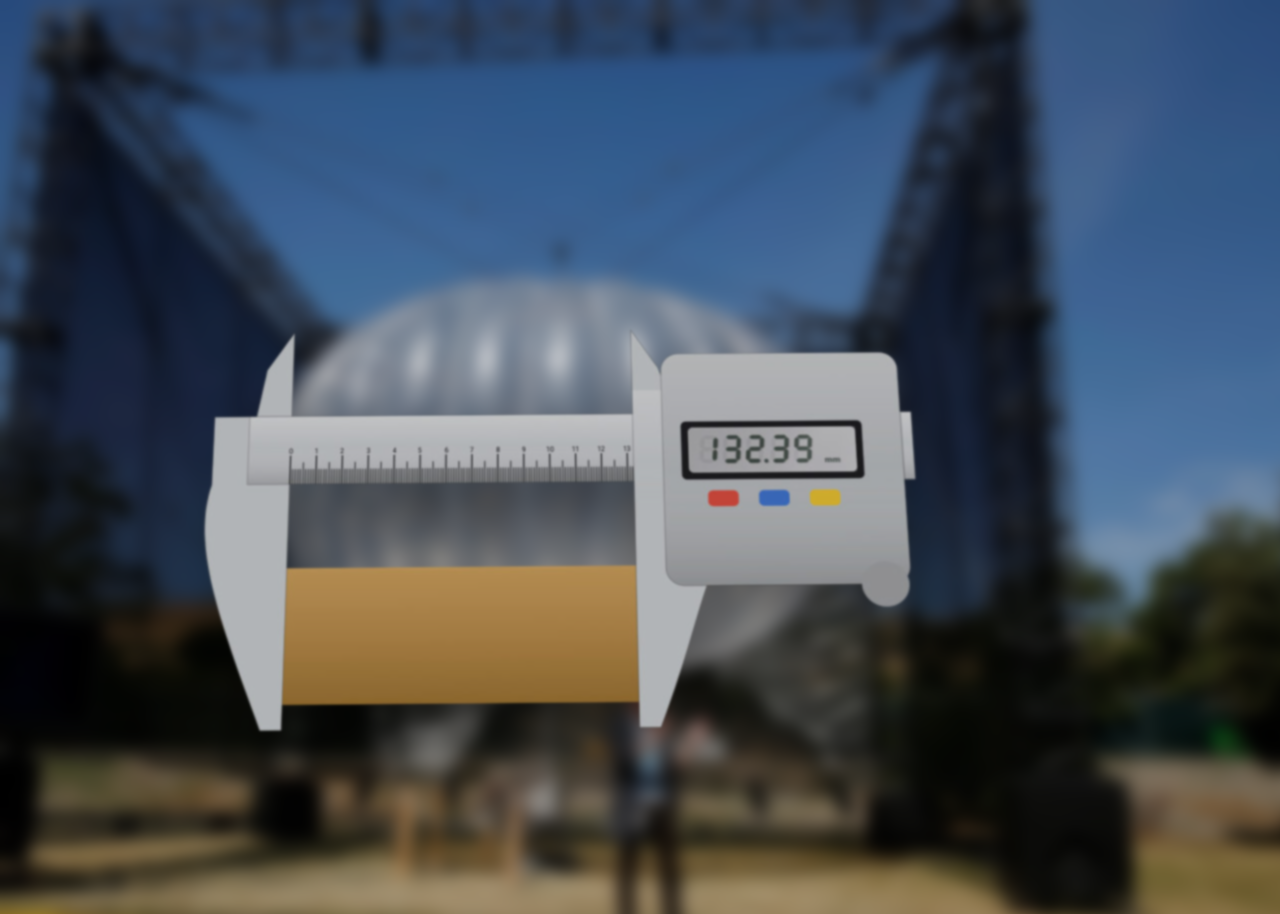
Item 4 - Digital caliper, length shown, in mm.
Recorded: 132.39 mm
